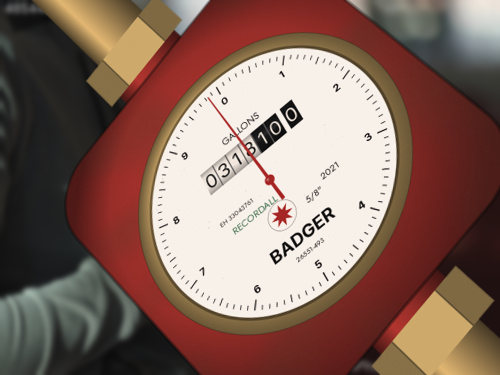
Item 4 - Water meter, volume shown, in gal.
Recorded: 318099.8 gal
